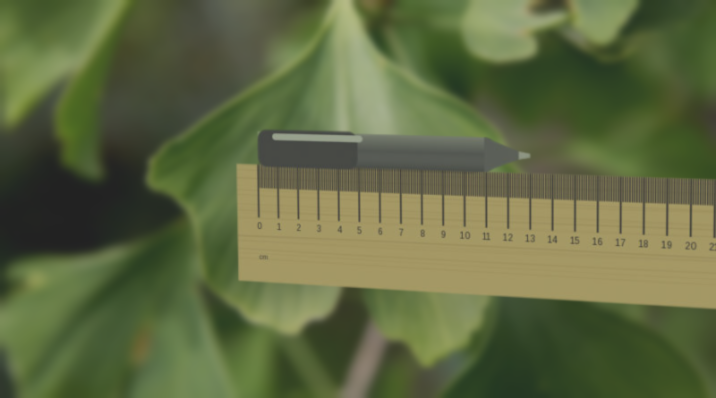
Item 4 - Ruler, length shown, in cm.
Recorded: 13 cm
